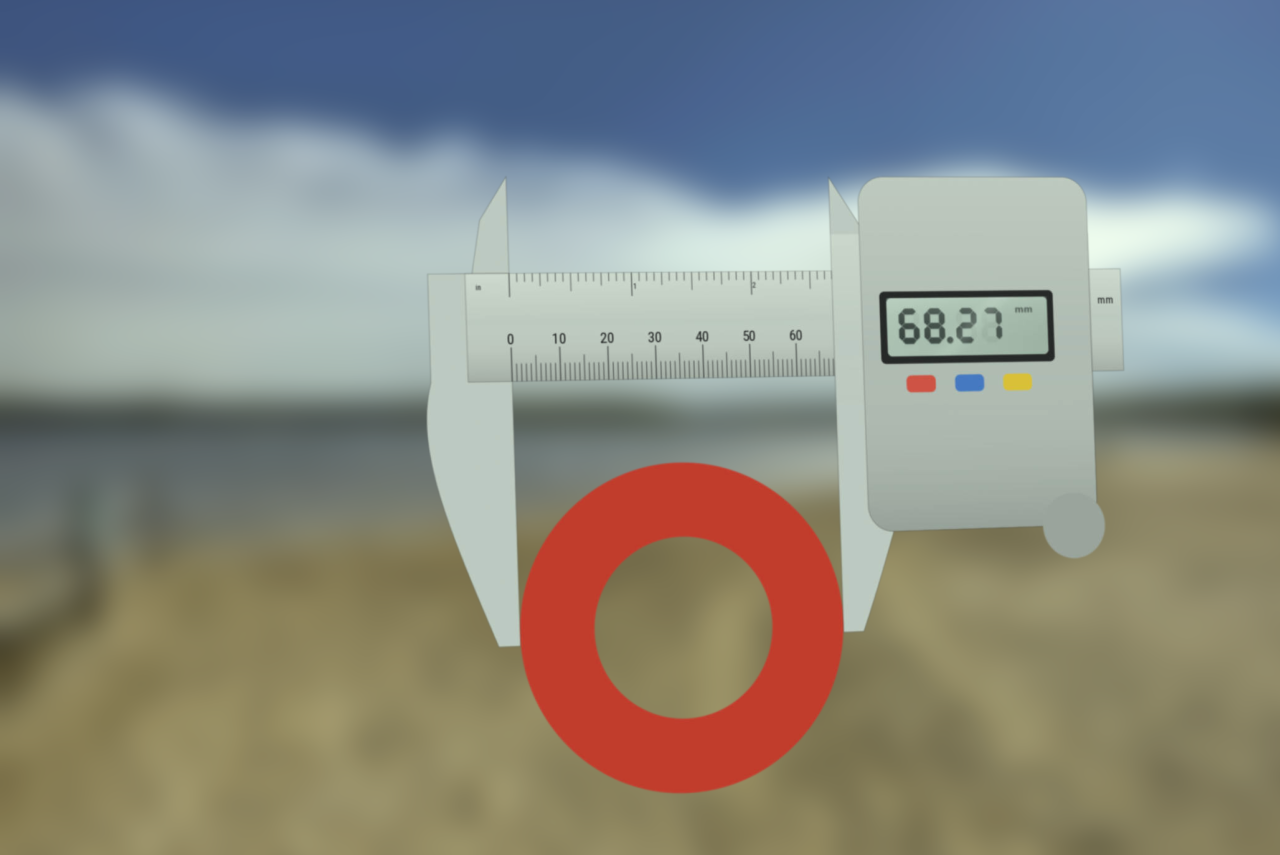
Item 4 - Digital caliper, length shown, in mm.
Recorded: 68.27 mm
